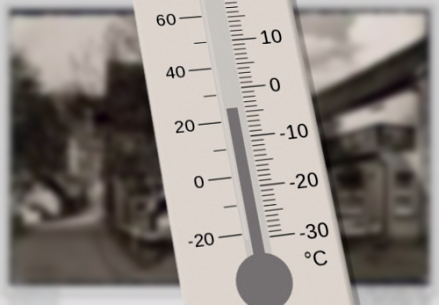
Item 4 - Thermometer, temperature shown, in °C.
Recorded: -4 °C
